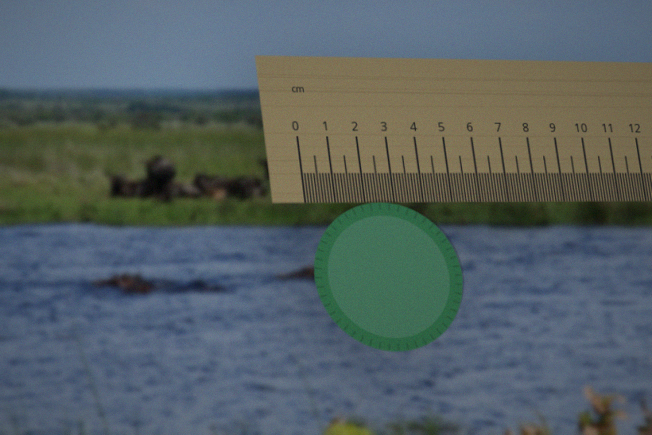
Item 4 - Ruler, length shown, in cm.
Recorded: 5 cm
